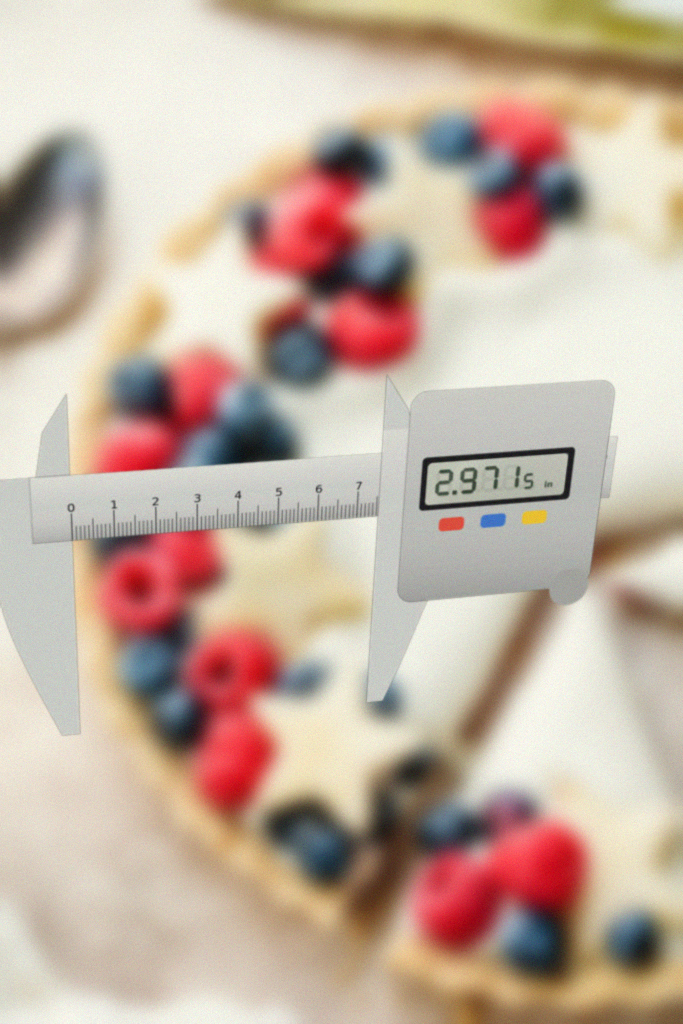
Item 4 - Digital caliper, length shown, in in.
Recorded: 2.9715 in
